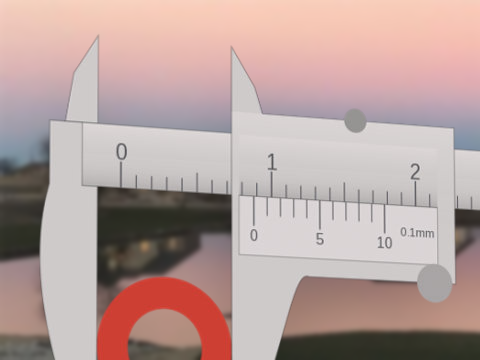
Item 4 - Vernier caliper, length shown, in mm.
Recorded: 8.8 mm
